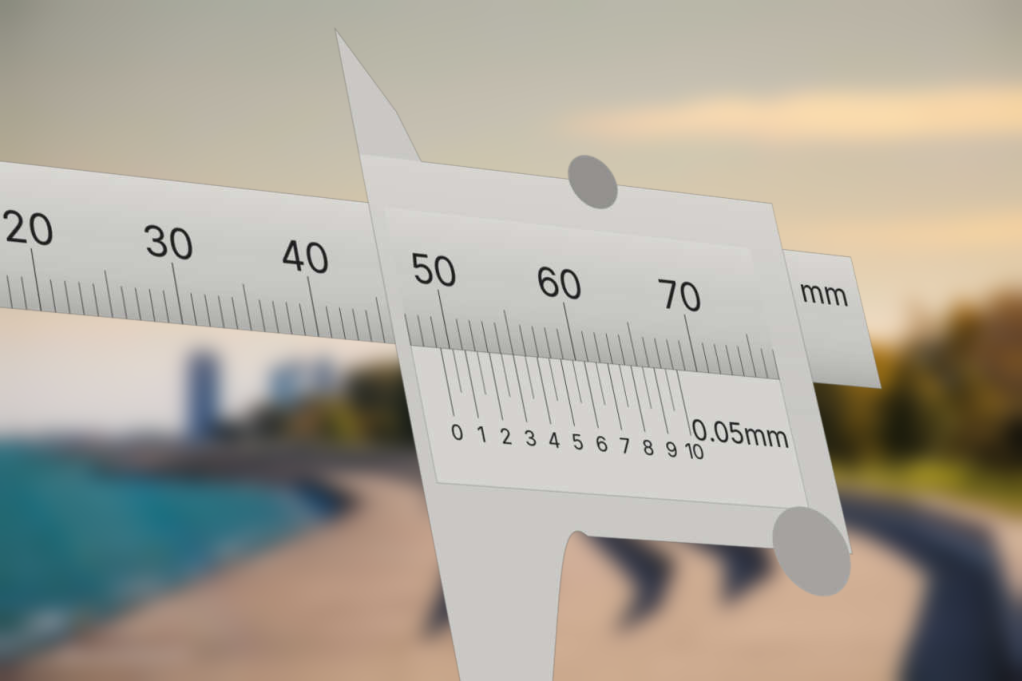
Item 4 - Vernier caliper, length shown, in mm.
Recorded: 49.3 mm
